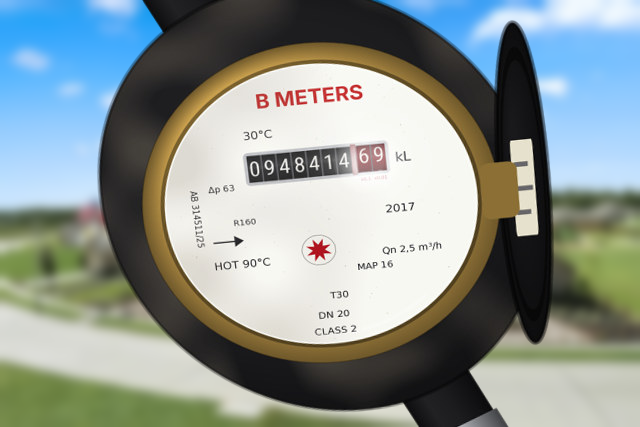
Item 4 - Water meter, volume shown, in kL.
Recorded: 948414.69 kL
